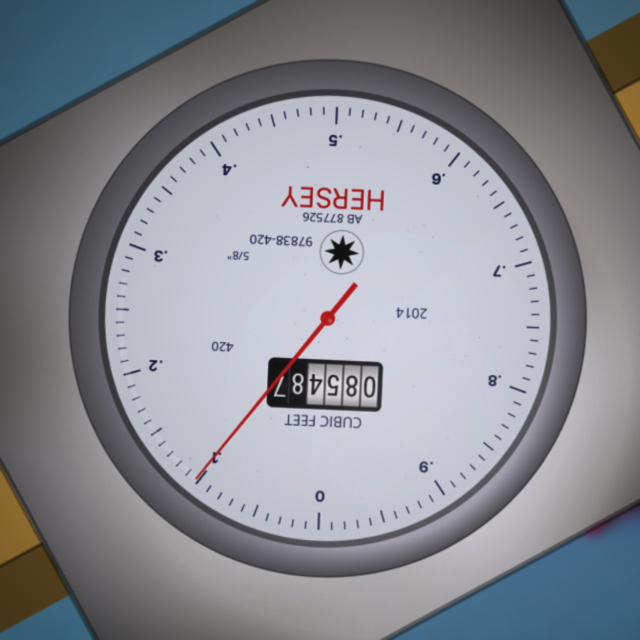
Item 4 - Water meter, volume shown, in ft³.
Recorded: 85487.10 ft³
